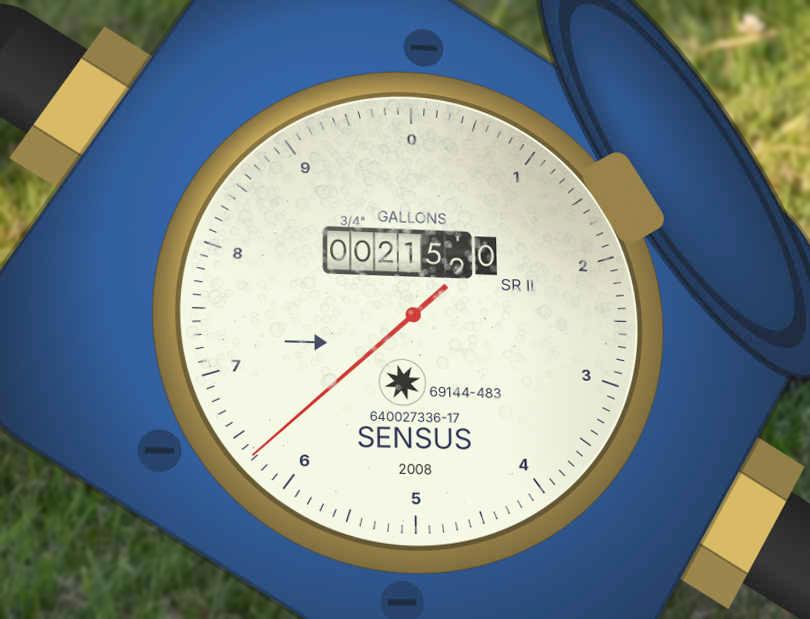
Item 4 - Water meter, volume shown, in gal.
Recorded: 21516.3 gal
